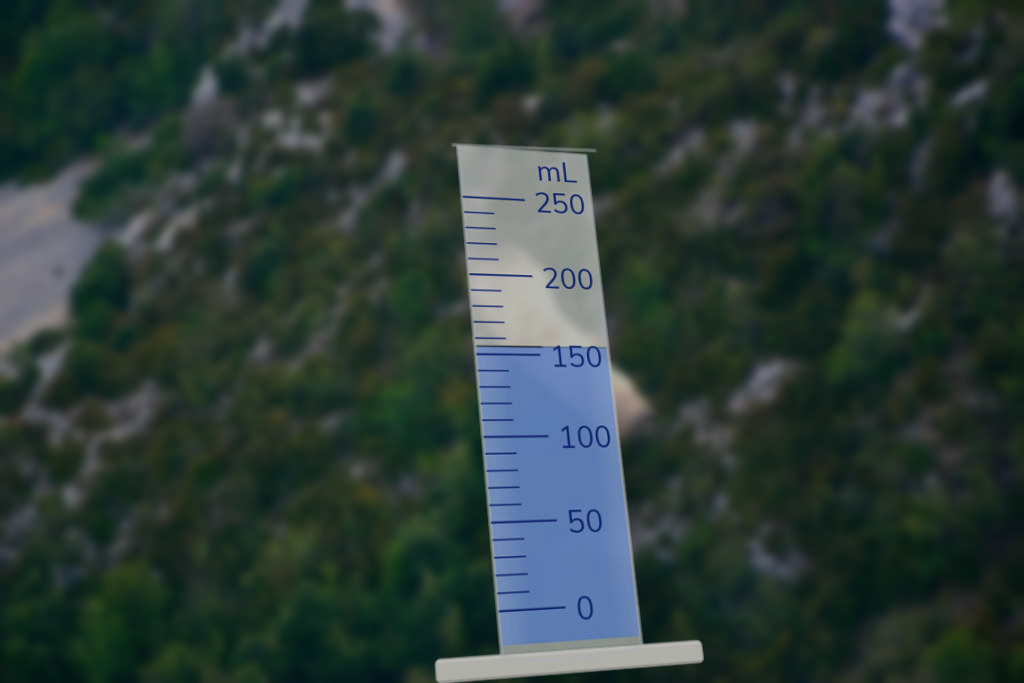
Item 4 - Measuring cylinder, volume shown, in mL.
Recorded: 155 mL
